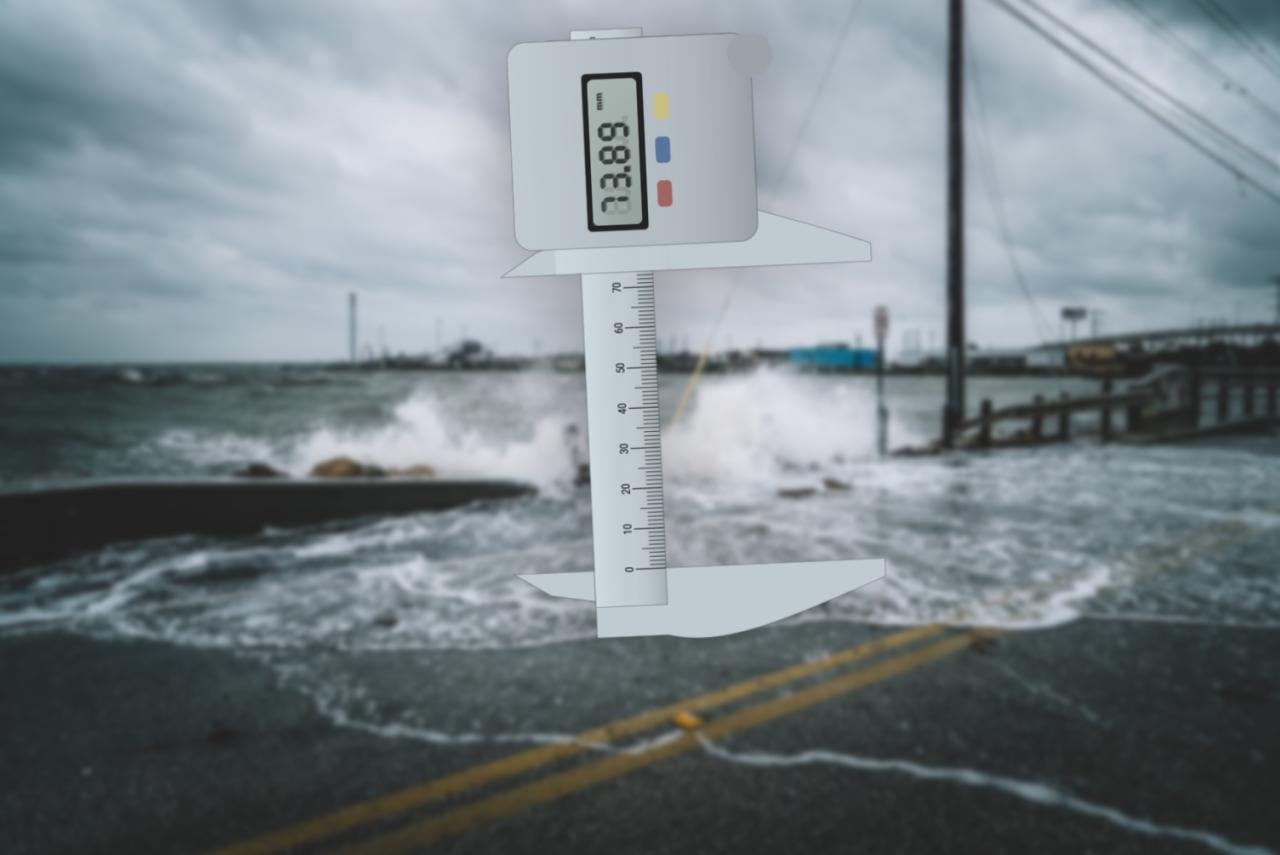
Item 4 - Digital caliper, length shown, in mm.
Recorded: 73.89 mm
